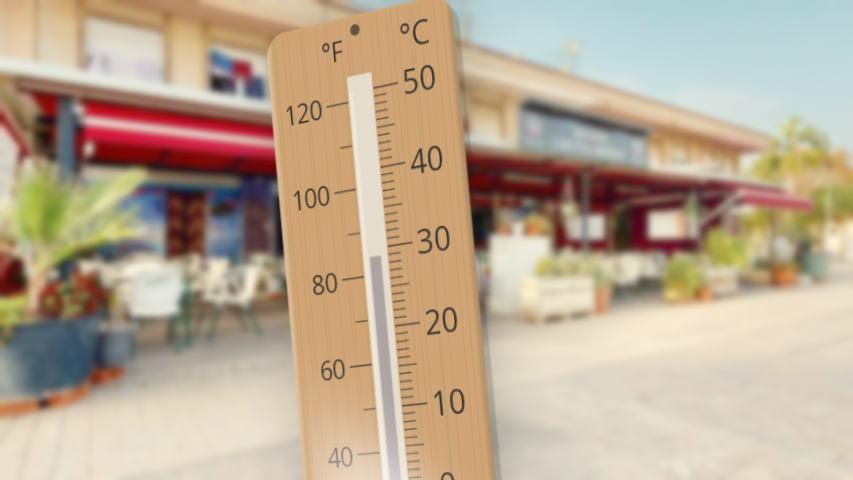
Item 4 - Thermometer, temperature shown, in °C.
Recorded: 29 °C
